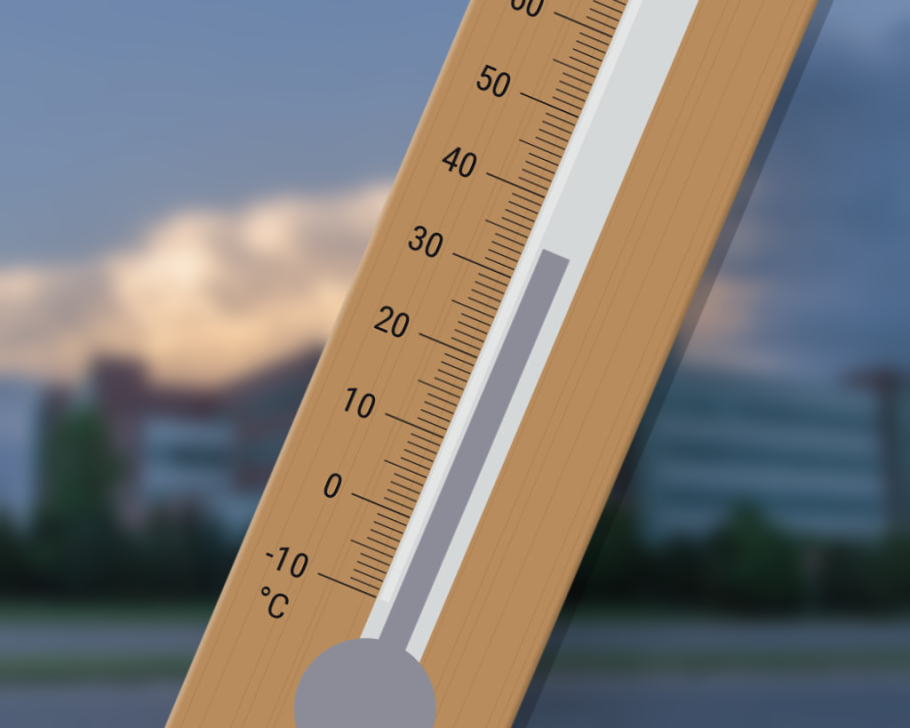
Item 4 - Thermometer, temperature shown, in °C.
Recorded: 34.5 °C
